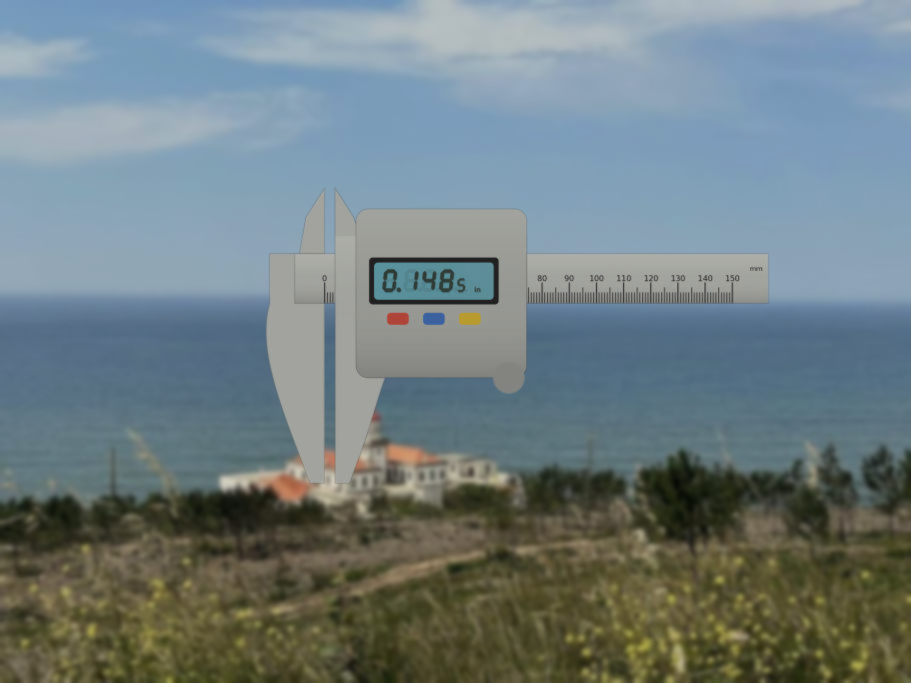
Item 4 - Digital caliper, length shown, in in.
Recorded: 0.1485 in
